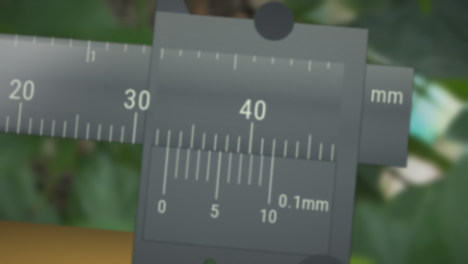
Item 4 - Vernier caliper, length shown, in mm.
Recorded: 33.0 mm
